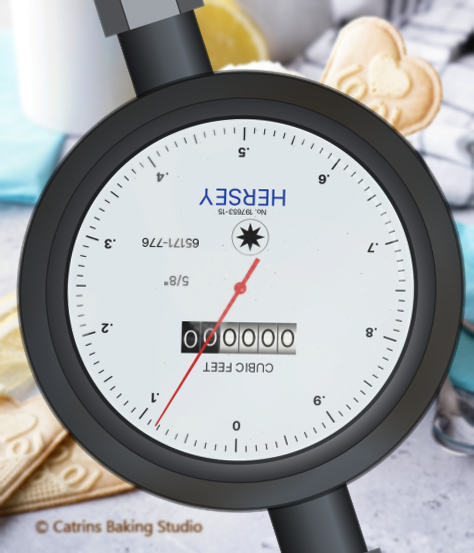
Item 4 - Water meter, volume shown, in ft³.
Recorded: 0.08 ft³
